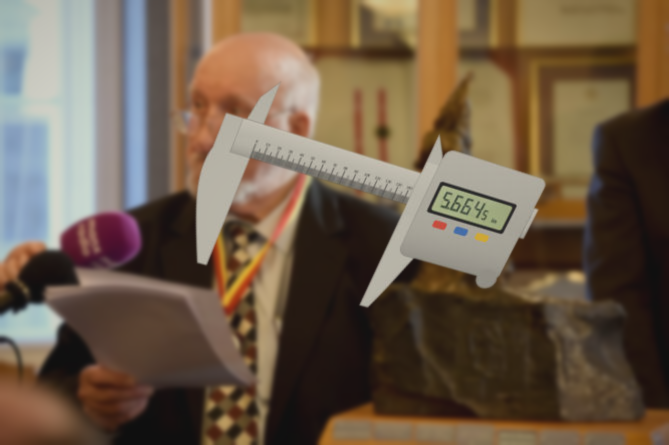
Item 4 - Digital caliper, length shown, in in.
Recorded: 5.6645 in
